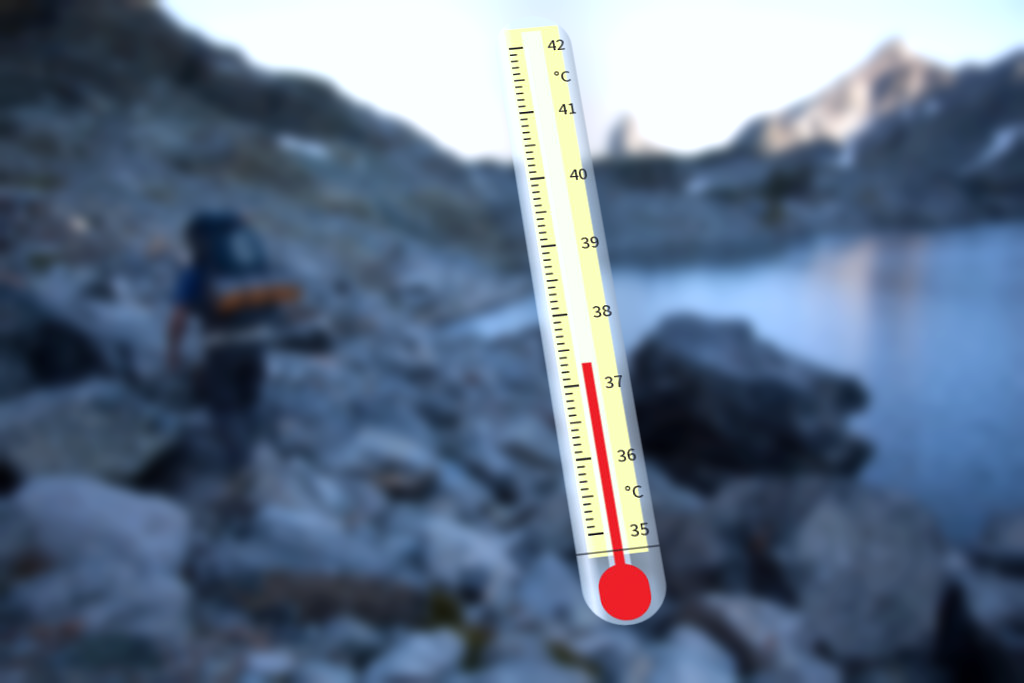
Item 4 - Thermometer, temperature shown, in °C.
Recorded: 37.3 °C
